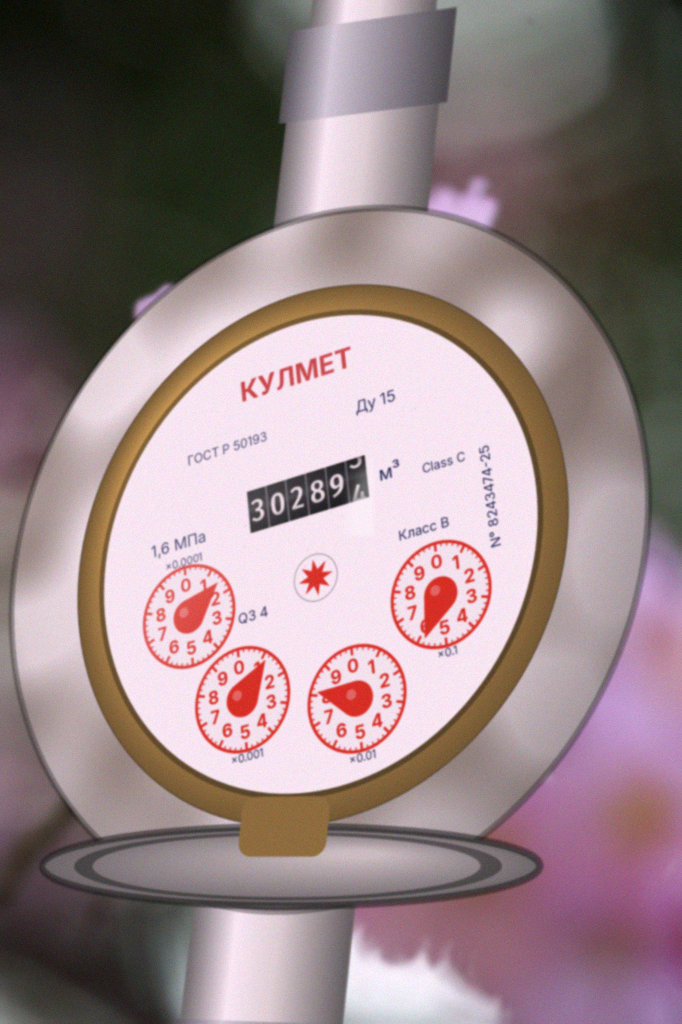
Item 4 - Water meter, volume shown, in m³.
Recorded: 302893.5811 m³
